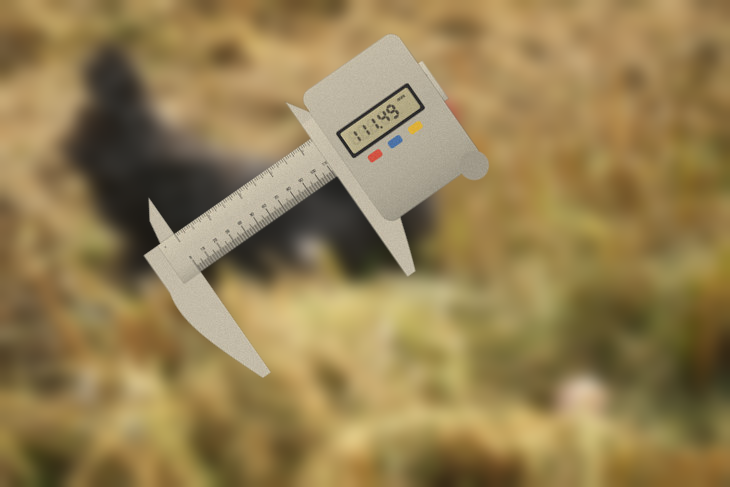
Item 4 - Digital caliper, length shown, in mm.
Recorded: 111.49 mm
